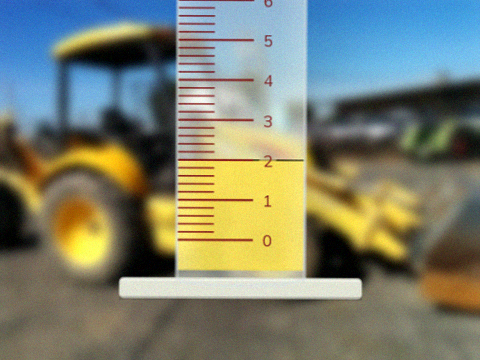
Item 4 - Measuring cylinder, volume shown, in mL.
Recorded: 2 mL
